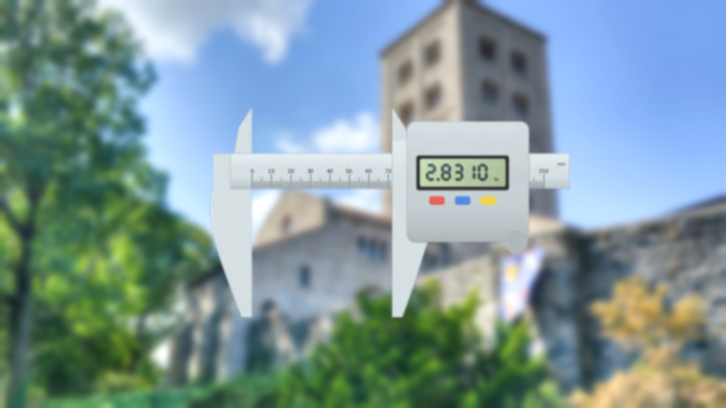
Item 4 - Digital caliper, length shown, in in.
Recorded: 2.8310 in
